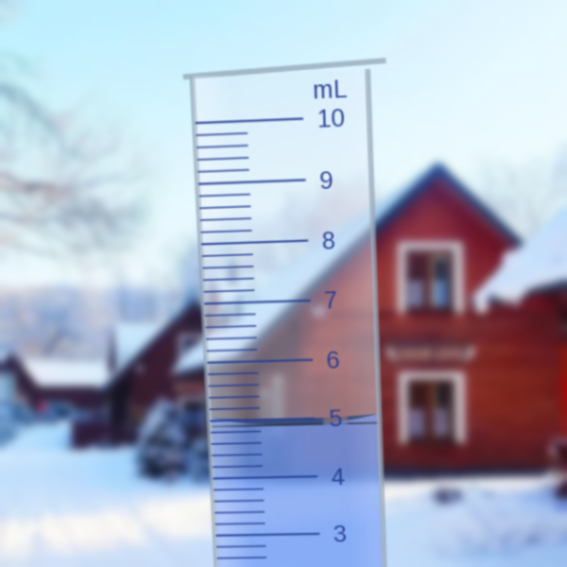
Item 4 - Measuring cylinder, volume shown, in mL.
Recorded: 4.9 mL
